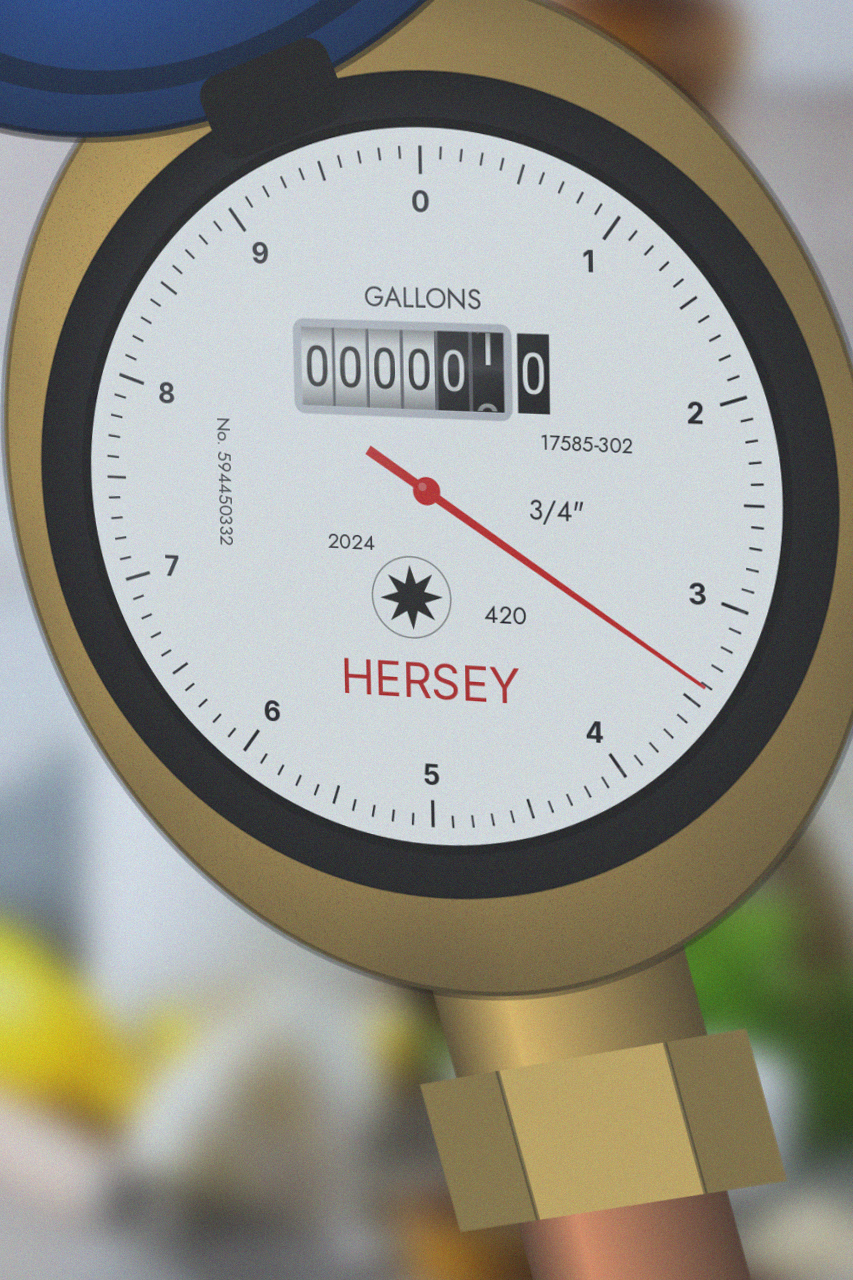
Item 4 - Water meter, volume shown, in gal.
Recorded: 13.4 gal
